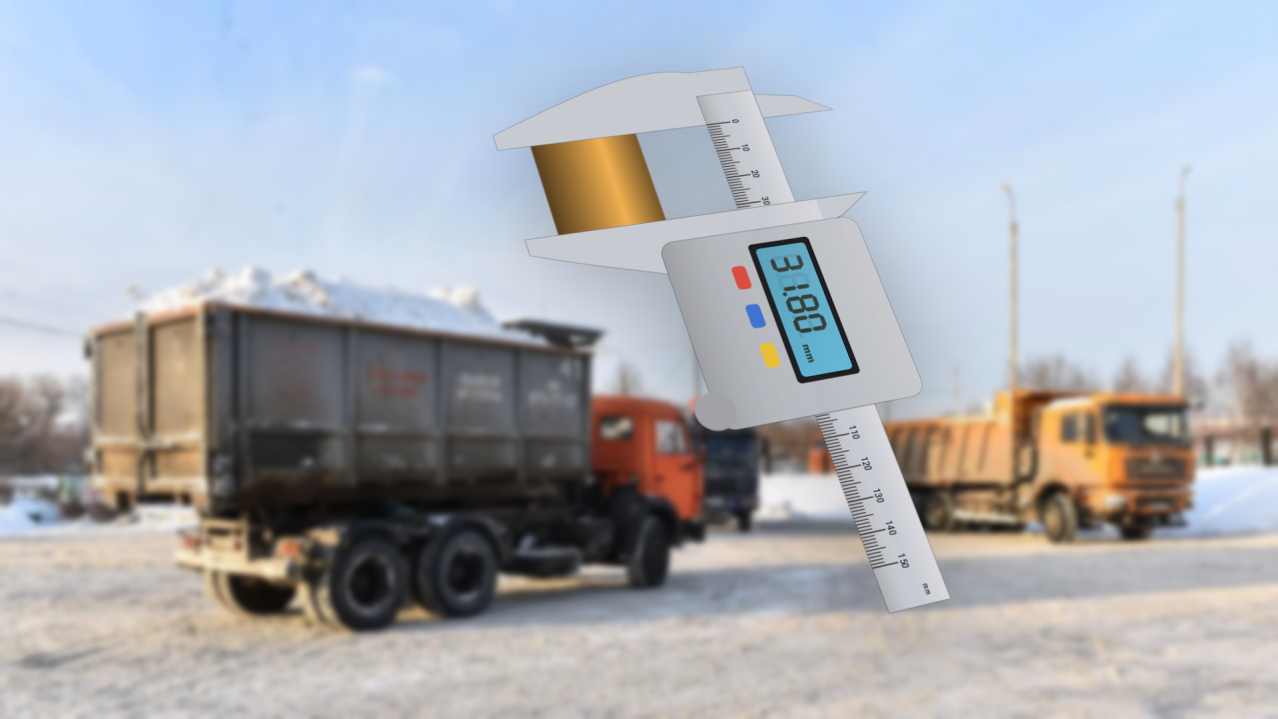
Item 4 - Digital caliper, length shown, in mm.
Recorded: 31.80 mm
